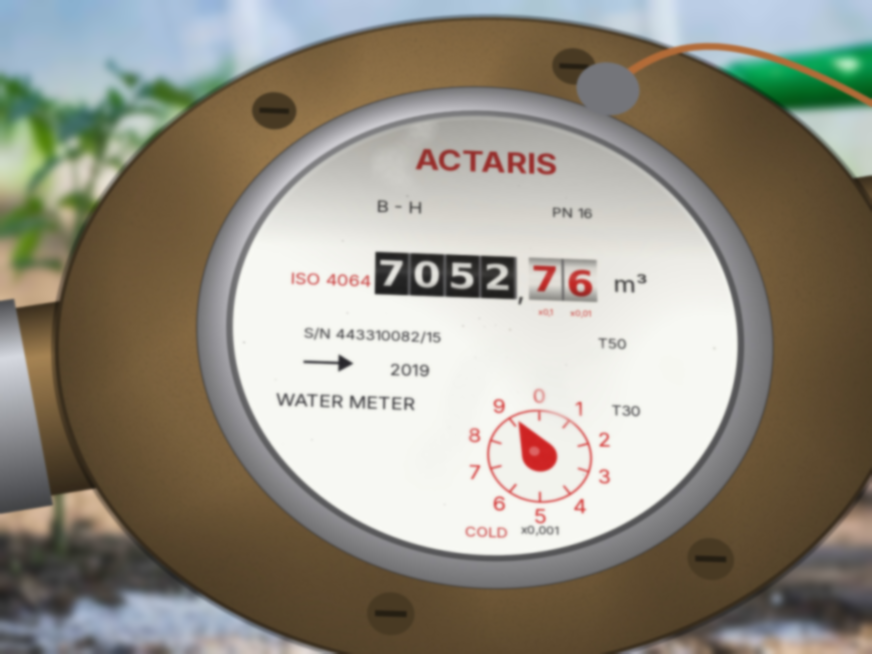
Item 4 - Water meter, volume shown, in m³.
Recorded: 7052.759 m³
